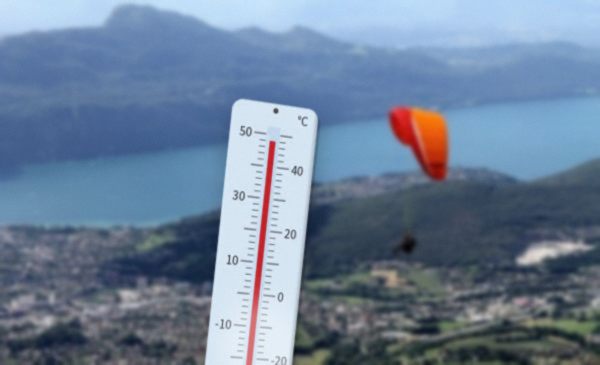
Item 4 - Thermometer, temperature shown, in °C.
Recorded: 48 °C
